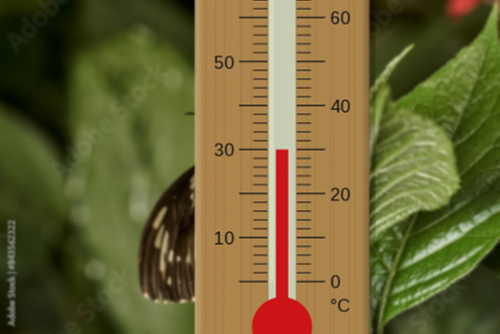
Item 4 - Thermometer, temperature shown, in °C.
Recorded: 30 °C
